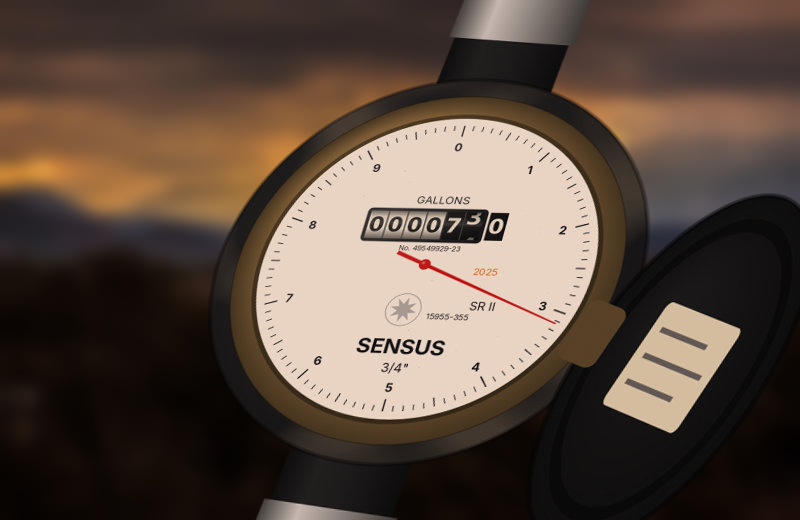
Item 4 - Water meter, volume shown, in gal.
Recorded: 733.1 gal
